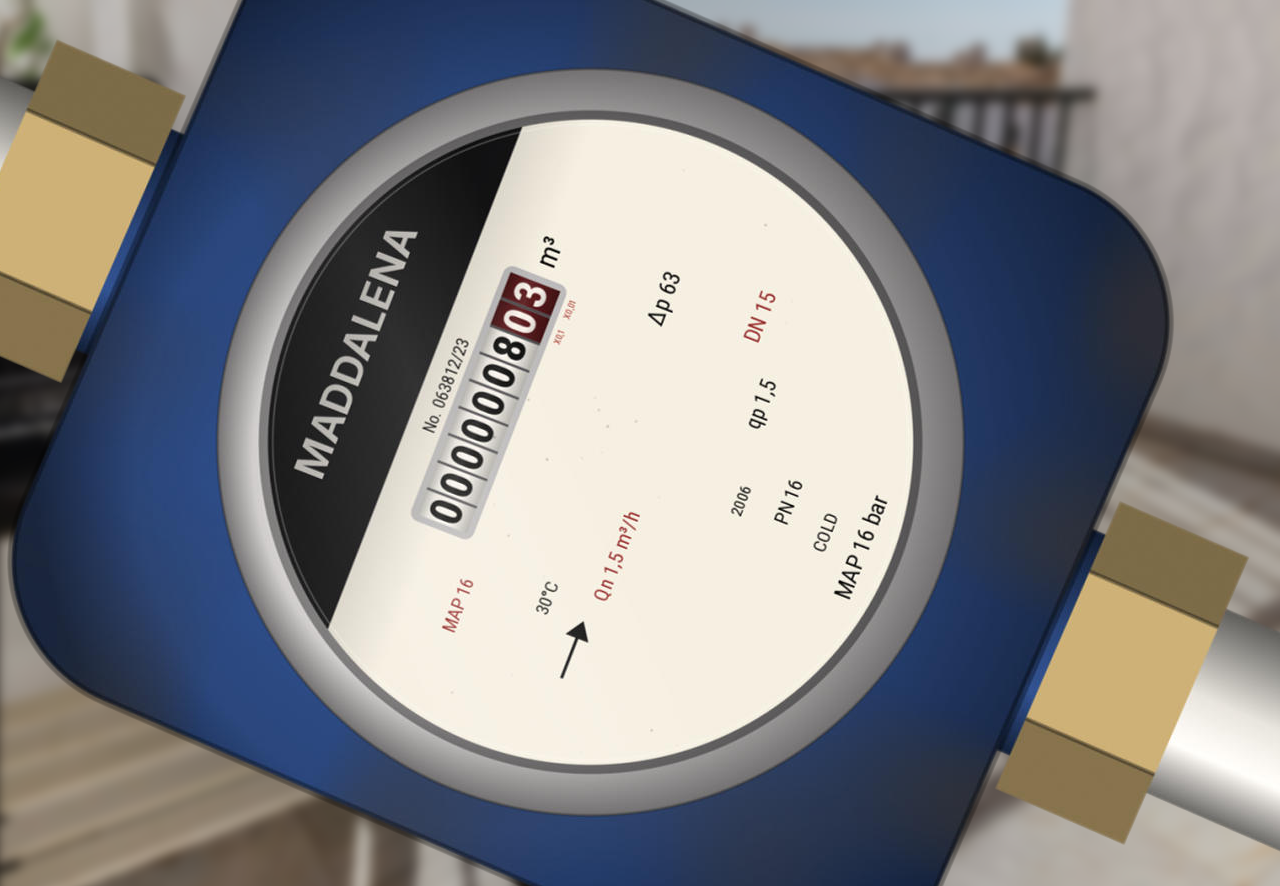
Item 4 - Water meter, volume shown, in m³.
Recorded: 8.03 m³
